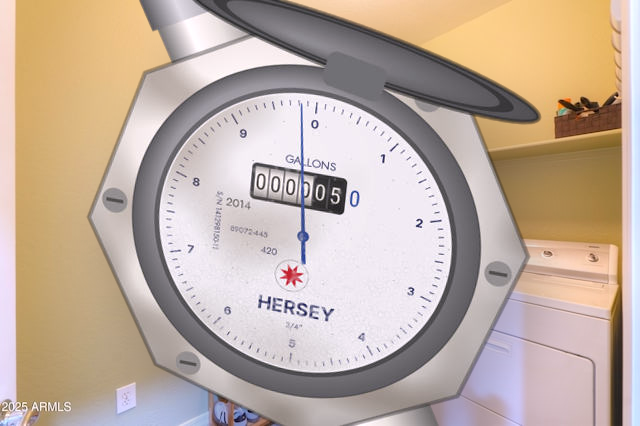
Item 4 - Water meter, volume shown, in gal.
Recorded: 49.8 gal
